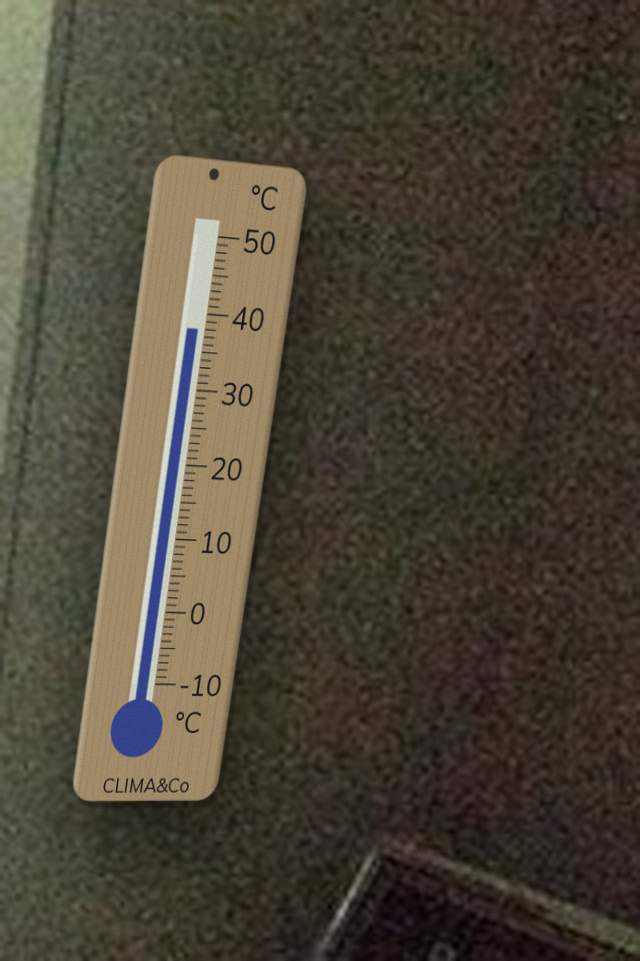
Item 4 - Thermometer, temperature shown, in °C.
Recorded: 38 °C
